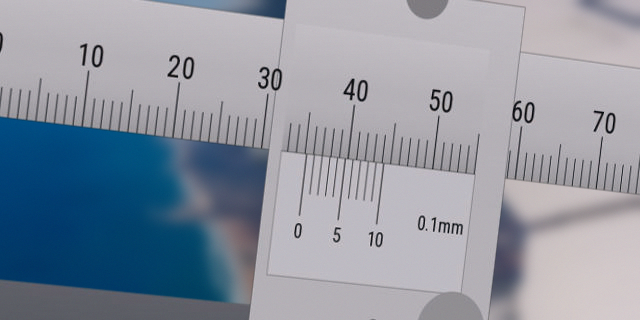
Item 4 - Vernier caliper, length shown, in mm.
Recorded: 35.2 mm
